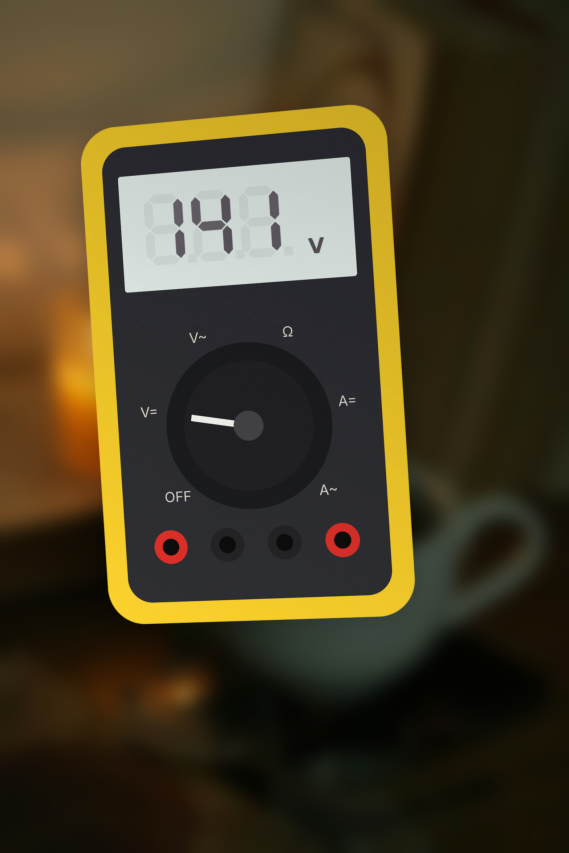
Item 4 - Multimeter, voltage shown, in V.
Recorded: 141 V
